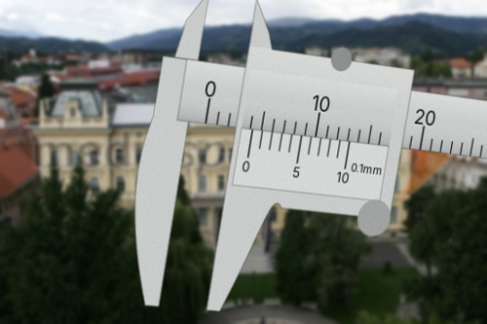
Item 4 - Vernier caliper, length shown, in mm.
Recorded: 4.2 mm
